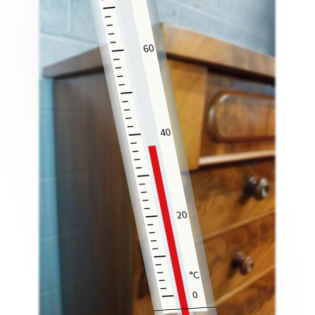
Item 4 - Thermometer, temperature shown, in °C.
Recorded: 37 °C
